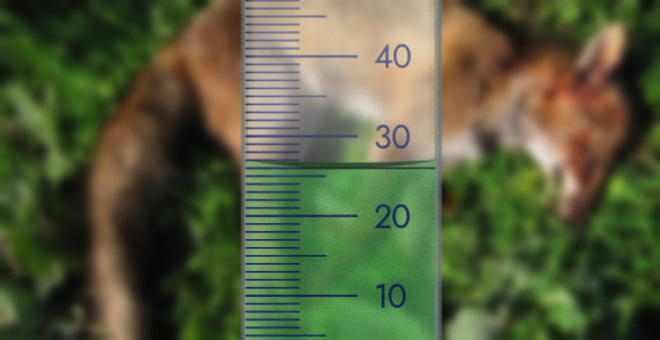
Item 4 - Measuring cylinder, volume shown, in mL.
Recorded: 26 mL
